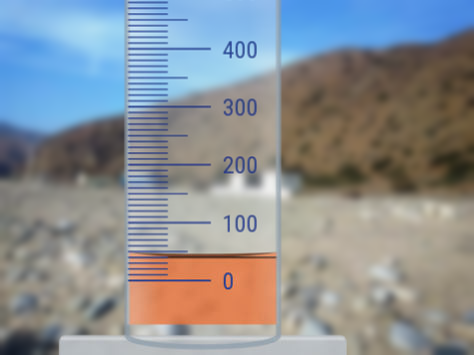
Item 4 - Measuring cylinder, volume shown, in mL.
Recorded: 40 mL
